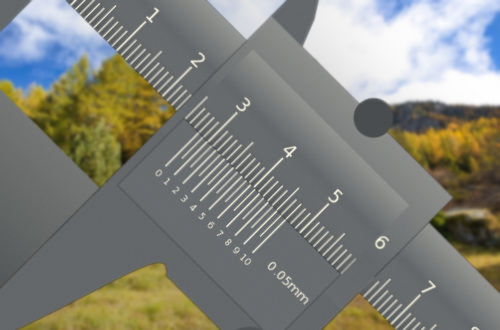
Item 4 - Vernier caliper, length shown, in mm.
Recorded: 28.0 mm
